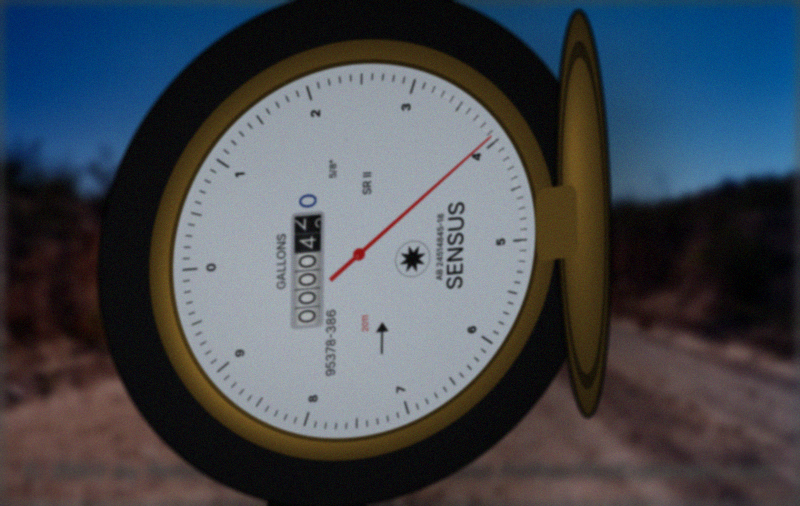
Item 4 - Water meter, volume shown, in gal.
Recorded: 423.9 gal
